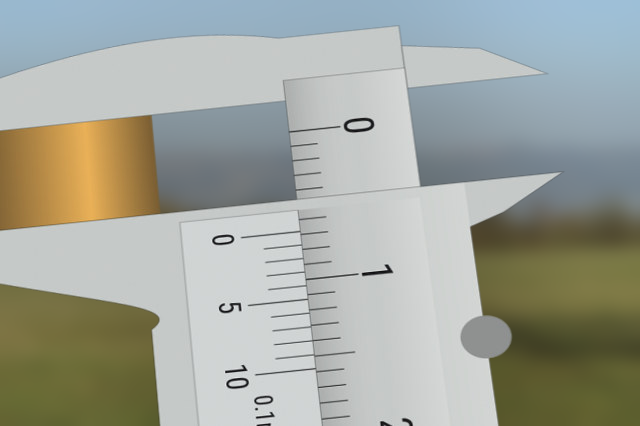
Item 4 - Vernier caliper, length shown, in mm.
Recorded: 6.8 mm
